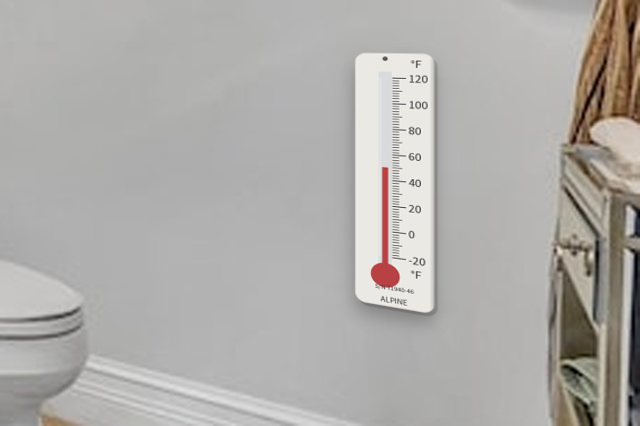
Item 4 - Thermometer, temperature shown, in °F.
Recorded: 50 °F
